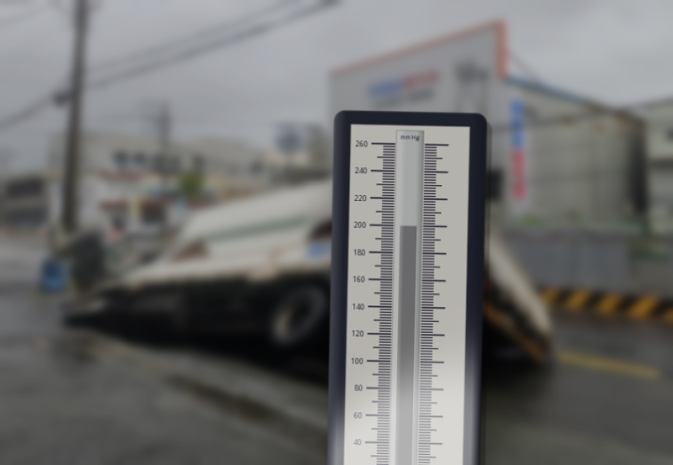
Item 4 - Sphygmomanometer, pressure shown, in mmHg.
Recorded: 200 mmHg
